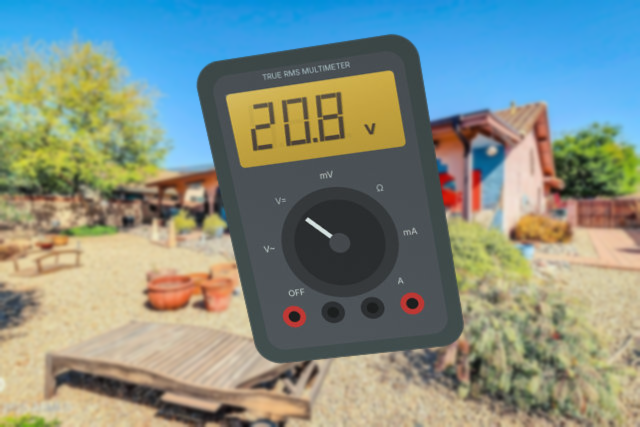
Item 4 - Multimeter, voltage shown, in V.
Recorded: 20.8 V
